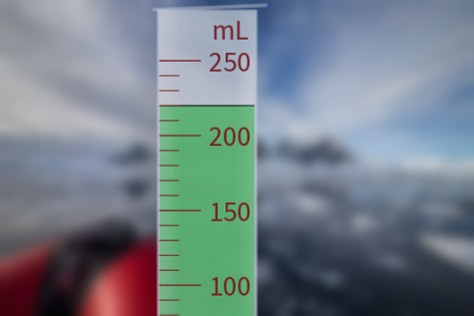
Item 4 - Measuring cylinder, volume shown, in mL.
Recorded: 220 mL
